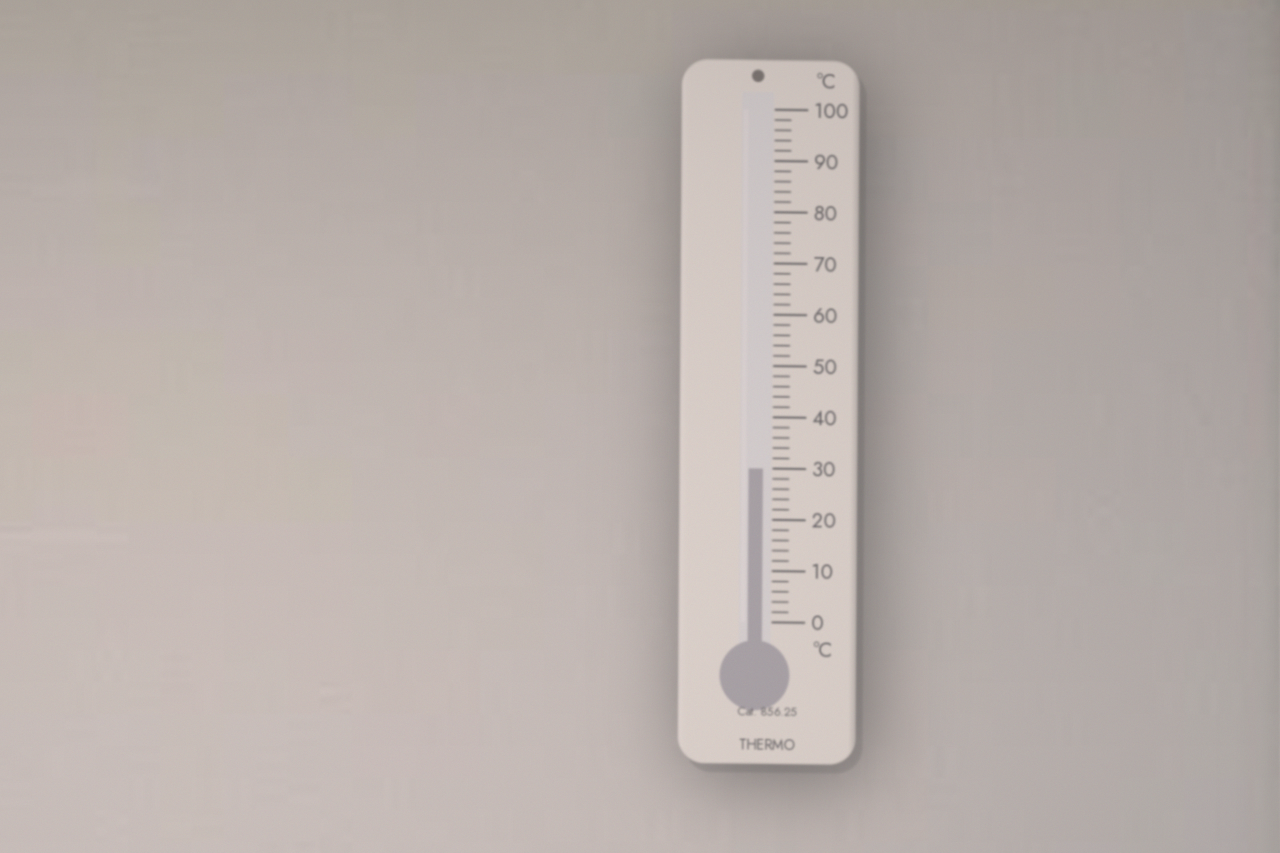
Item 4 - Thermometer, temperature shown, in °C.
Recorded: 30 °C
